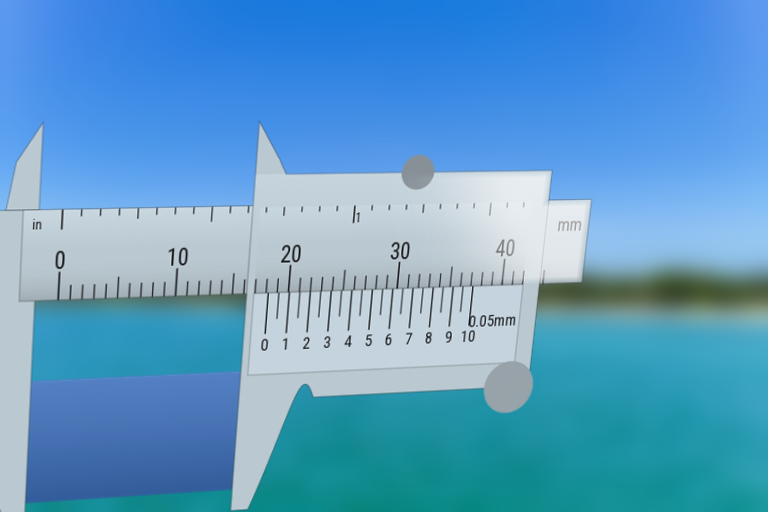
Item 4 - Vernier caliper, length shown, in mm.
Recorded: 18.2 mm
